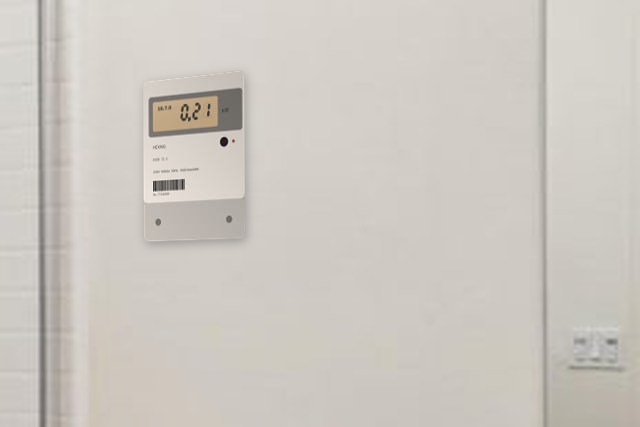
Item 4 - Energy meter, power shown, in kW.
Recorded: 0.21 kW
